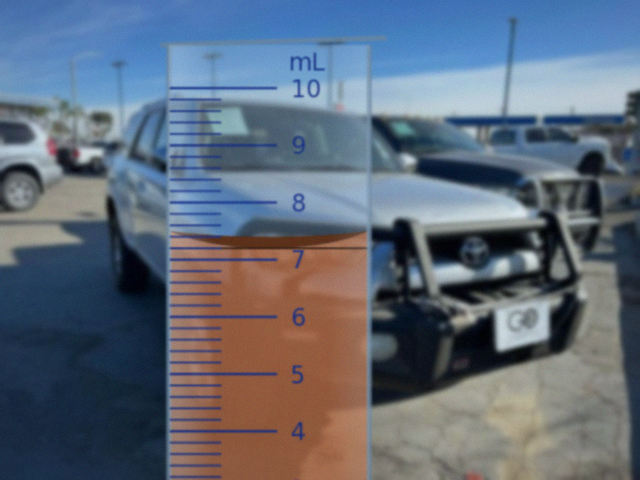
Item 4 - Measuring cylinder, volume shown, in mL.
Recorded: 7.2 mL
